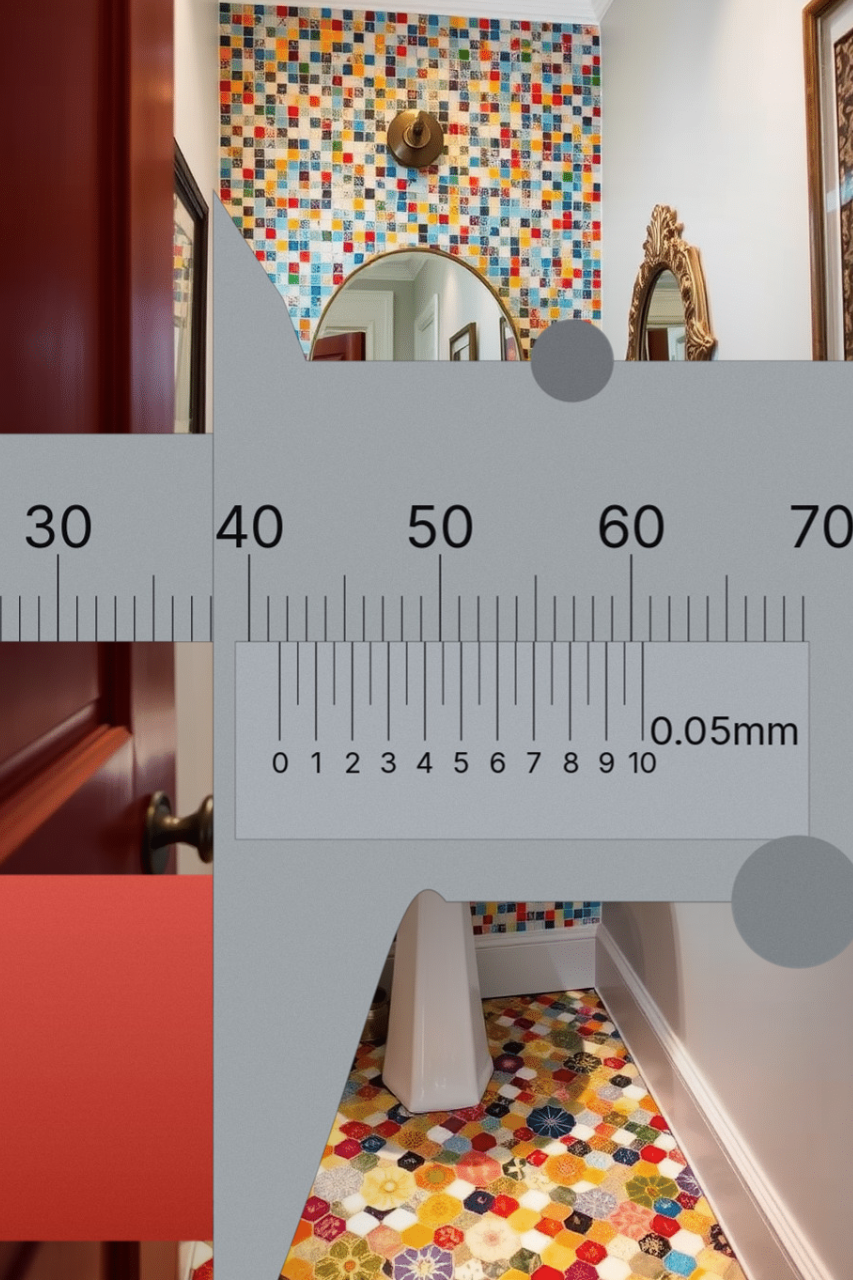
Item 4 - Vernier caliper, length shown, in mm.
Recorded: 41.6 mm
